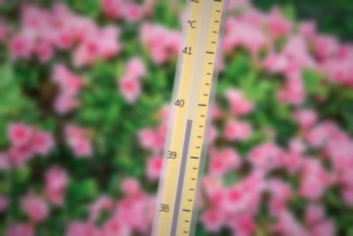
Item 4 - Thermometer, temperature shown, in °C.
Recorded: 39.7 °C
